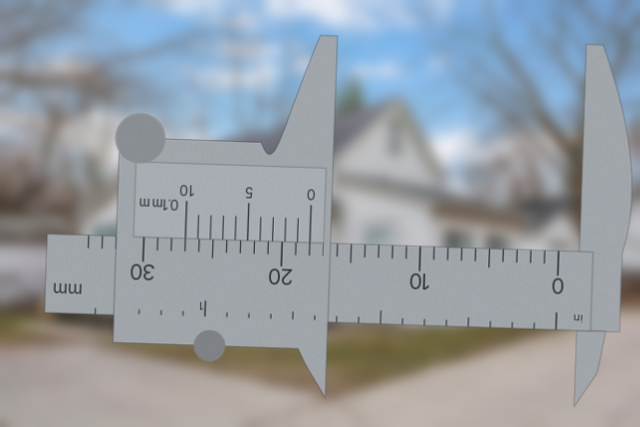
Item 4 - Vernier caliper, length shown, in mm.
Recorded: 18.0 mm
